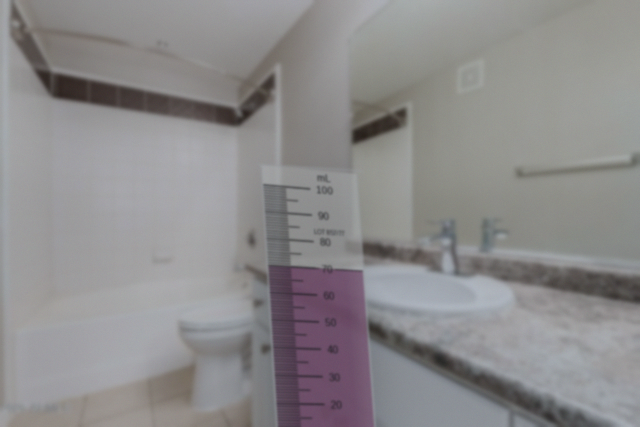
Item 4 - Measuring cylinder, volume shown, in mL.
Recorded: 70 mL
